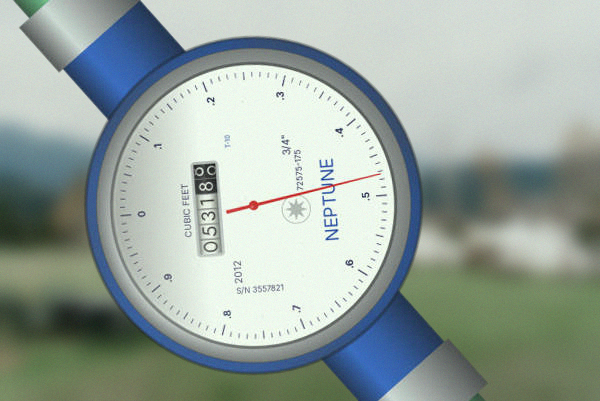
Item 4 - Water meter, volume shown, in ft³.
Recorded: 53188.47 ft³
